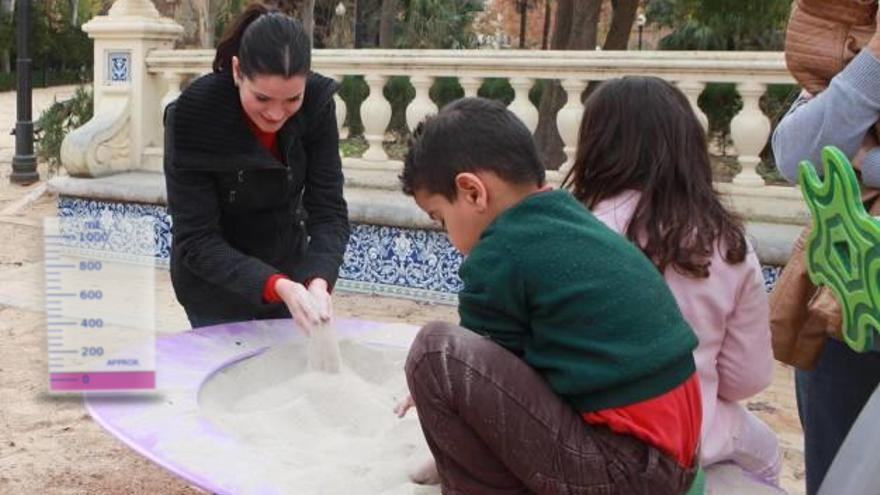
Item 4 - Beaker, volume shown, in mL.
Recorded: 50 mL
